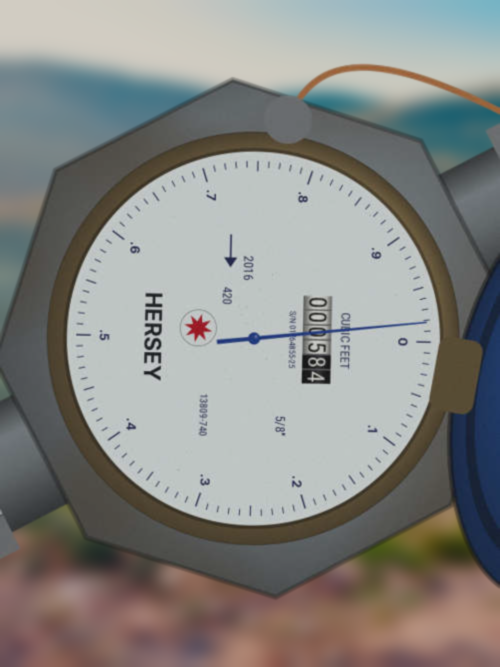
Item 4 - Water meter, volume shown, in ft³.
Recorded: 583.98 ft³
